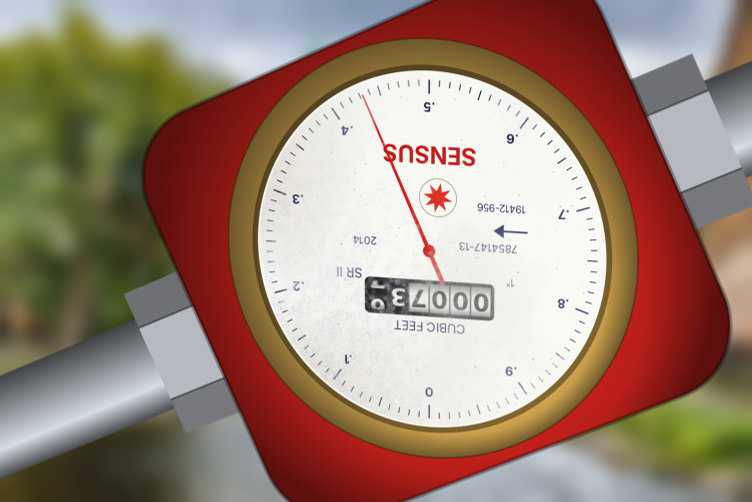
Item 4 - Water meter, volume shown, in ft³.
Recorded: 736.43 ft³
